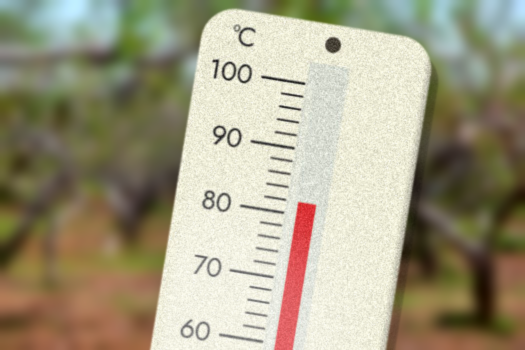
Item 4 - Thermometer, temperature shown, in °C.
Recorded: 82 °C
